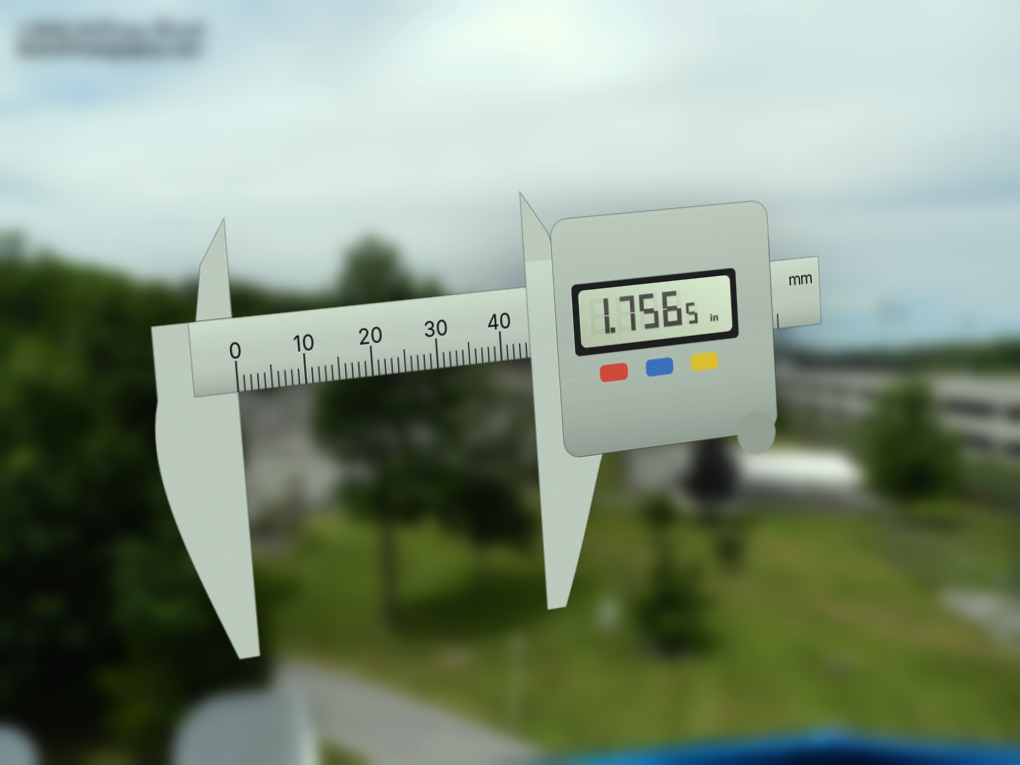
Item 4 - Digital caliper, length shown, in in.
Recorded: 1.7565 in
